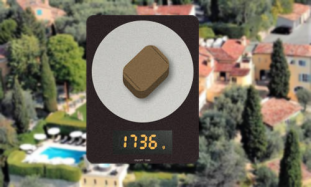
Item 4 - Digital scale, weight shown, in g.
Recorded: 1736 g
